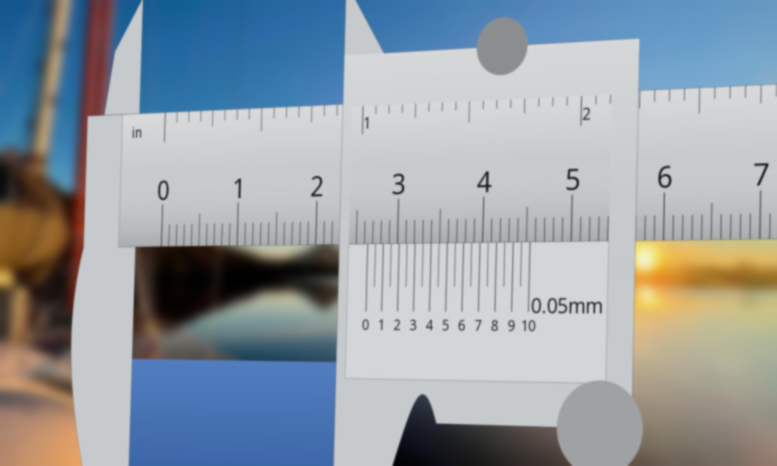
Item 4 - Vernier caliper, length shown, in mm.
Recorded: 26.4 mm
